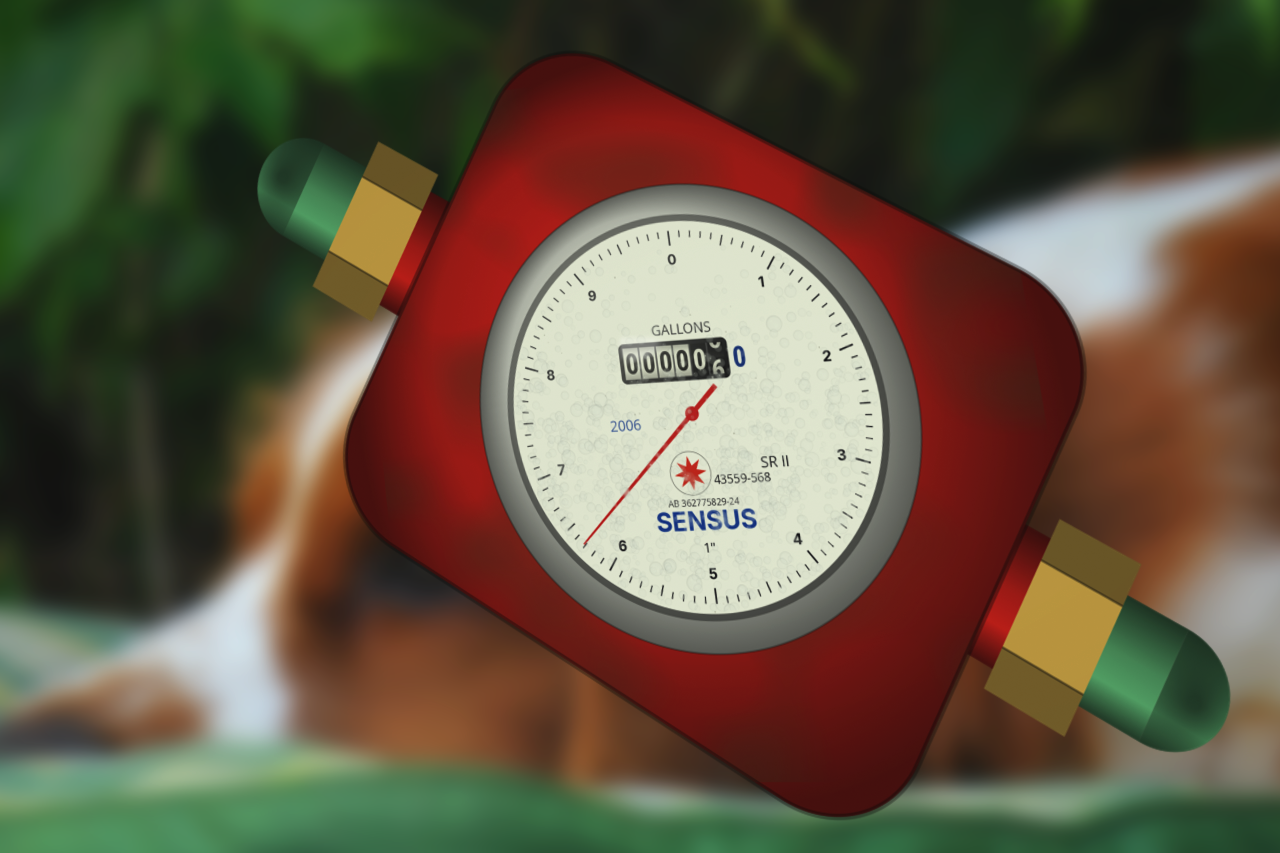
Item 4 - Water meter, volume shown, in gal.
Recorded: 56.3 gal
